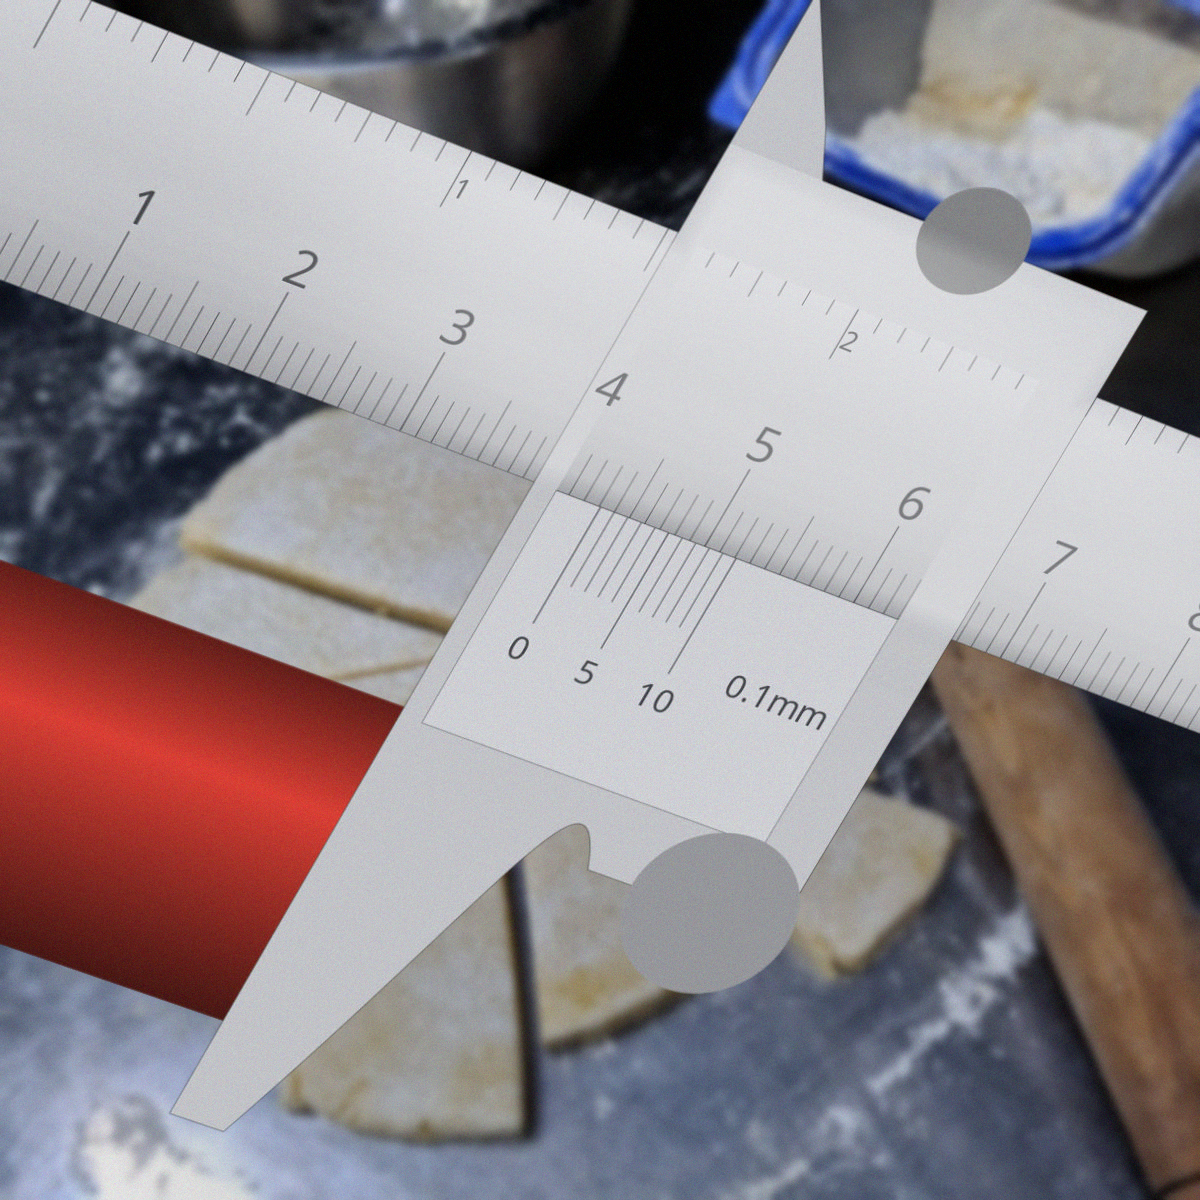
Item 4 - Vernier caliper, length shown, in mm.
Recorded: 43.1 mm
